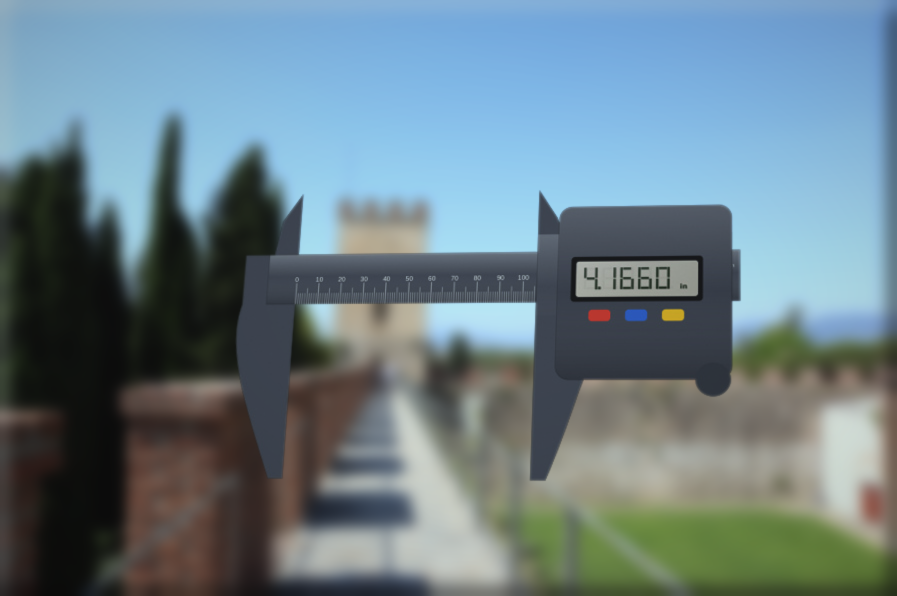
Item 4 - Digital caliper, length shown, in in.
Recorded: 4.1660 in
